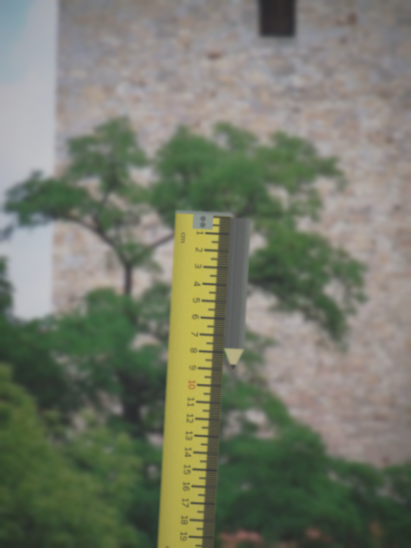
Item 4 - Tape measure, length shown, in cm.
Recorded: 9 cm
